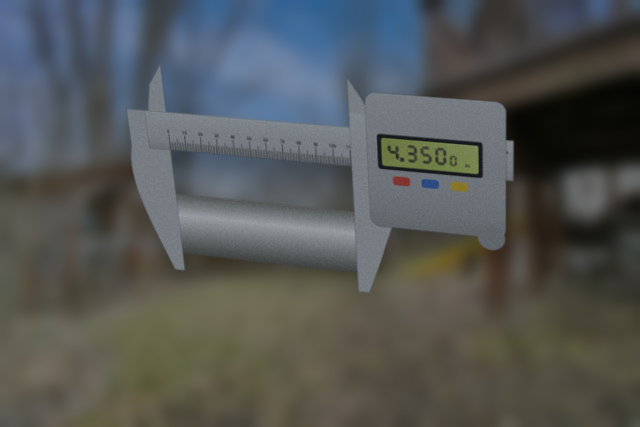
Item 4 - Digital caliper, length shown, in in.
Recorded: 4.3500 in
